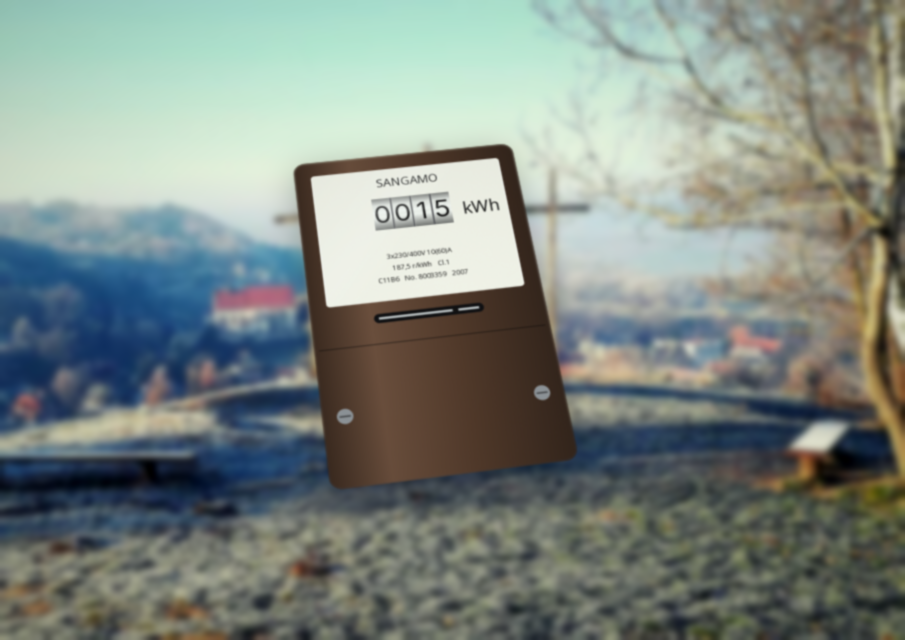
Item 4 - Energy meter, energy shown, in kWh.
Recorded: 15 kWh
